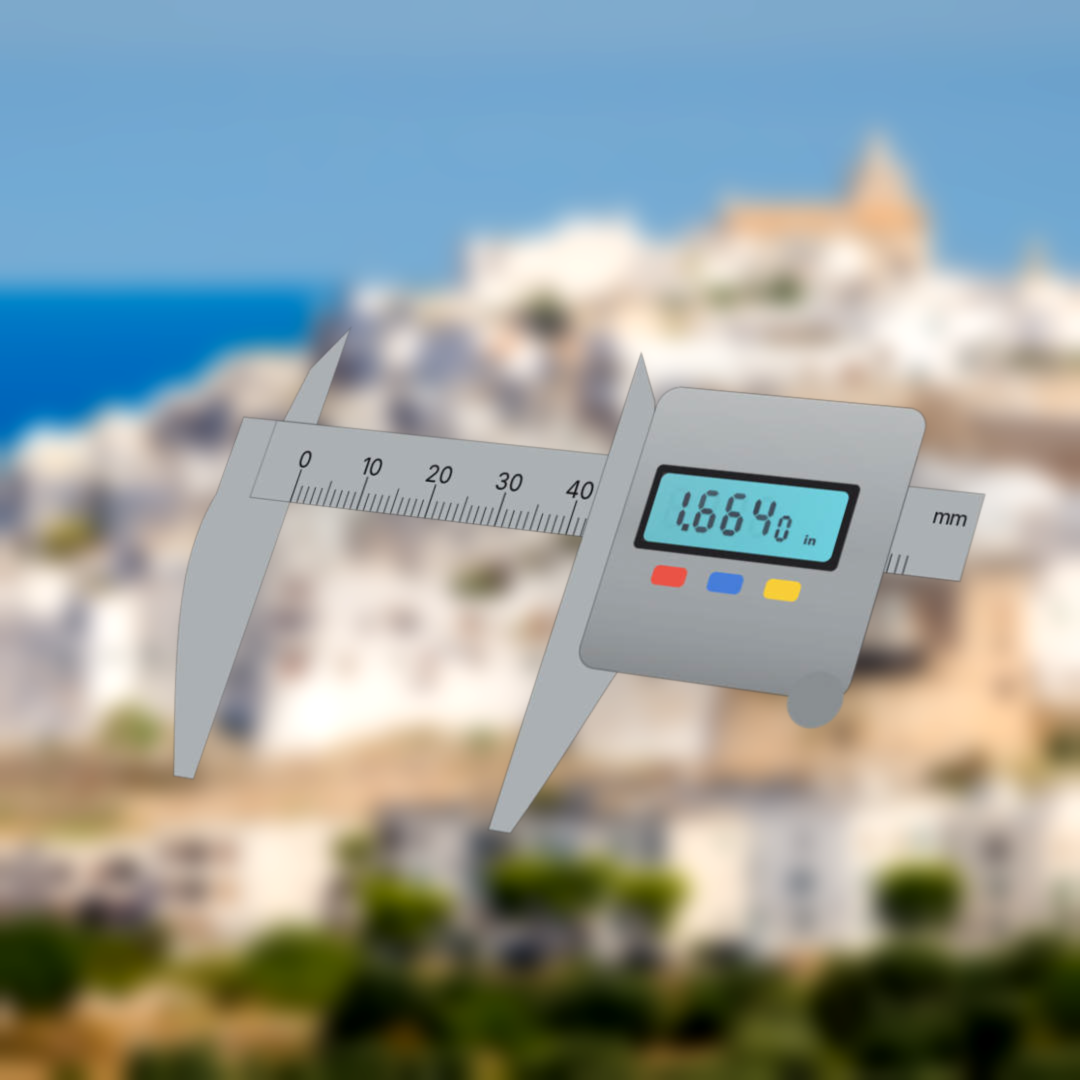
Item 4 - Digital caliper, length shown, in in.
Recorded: 1.6640 in
